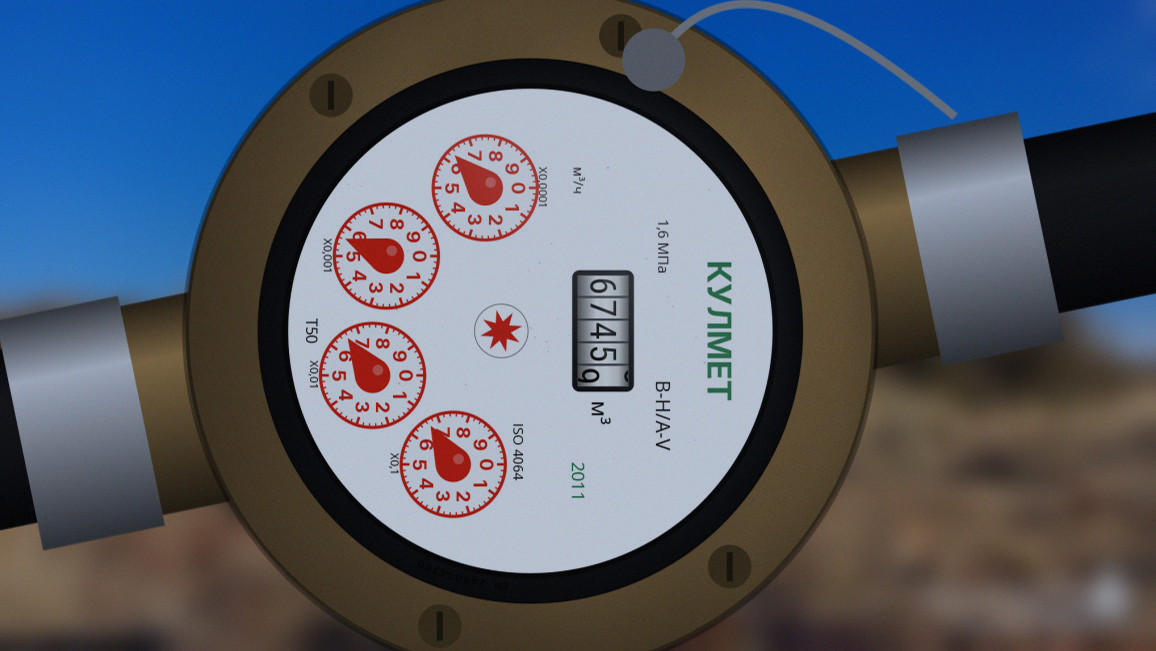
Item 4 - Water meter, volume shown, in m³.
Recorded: 67458.6656 m³
